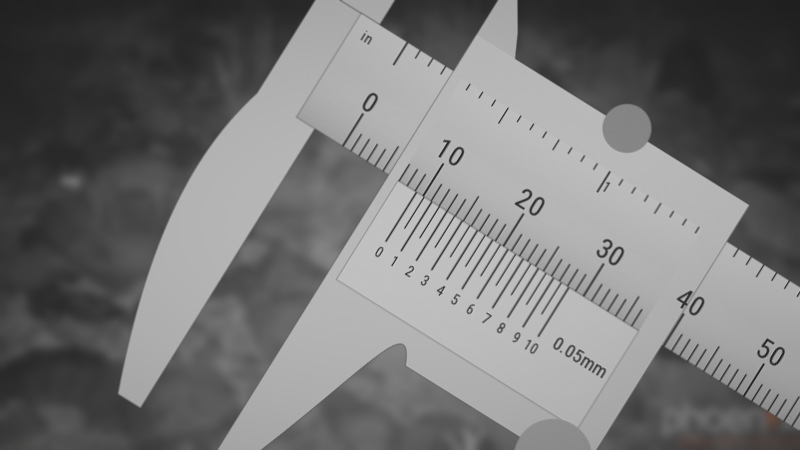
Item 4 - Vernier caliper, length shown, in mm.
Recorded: 9.2 mm
